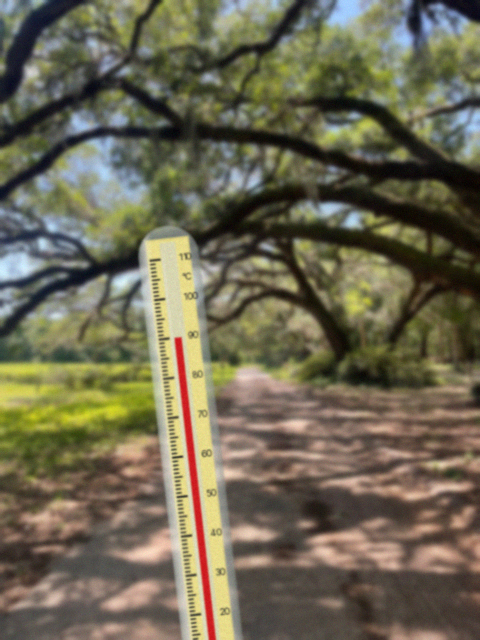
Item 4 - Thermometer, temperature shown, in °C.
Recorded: 90 °C
